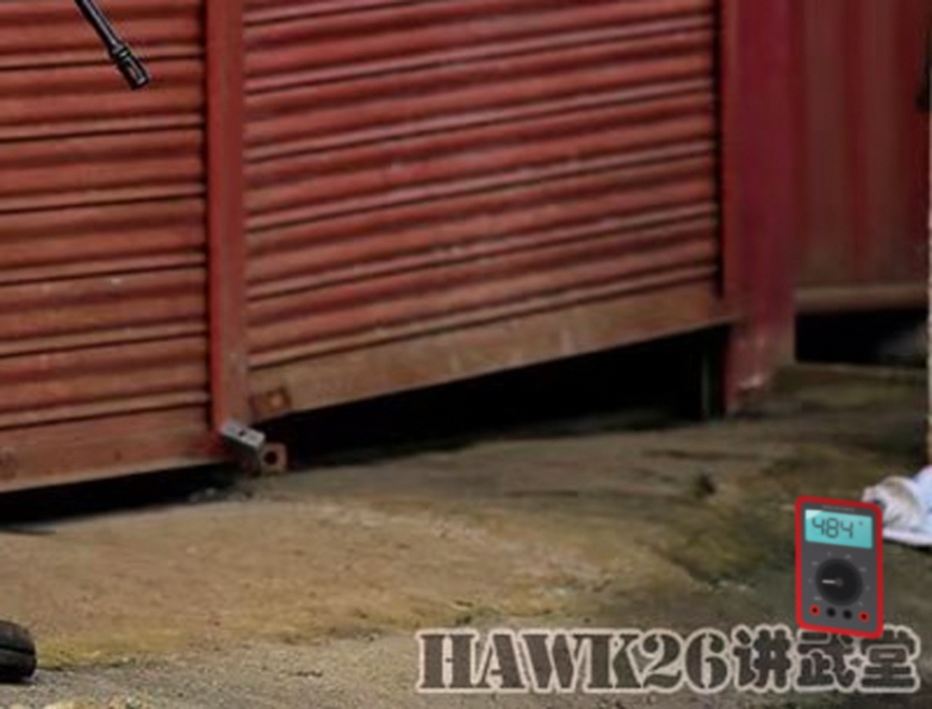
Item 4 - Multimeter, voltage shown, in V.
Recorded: 484 V
